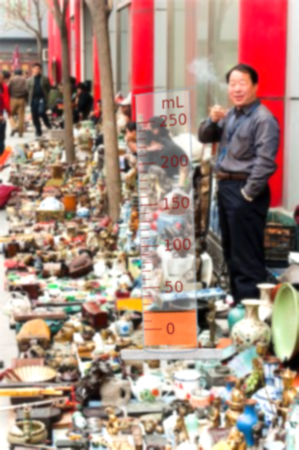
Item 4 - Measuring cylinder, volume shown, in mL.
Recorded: 20 mL
